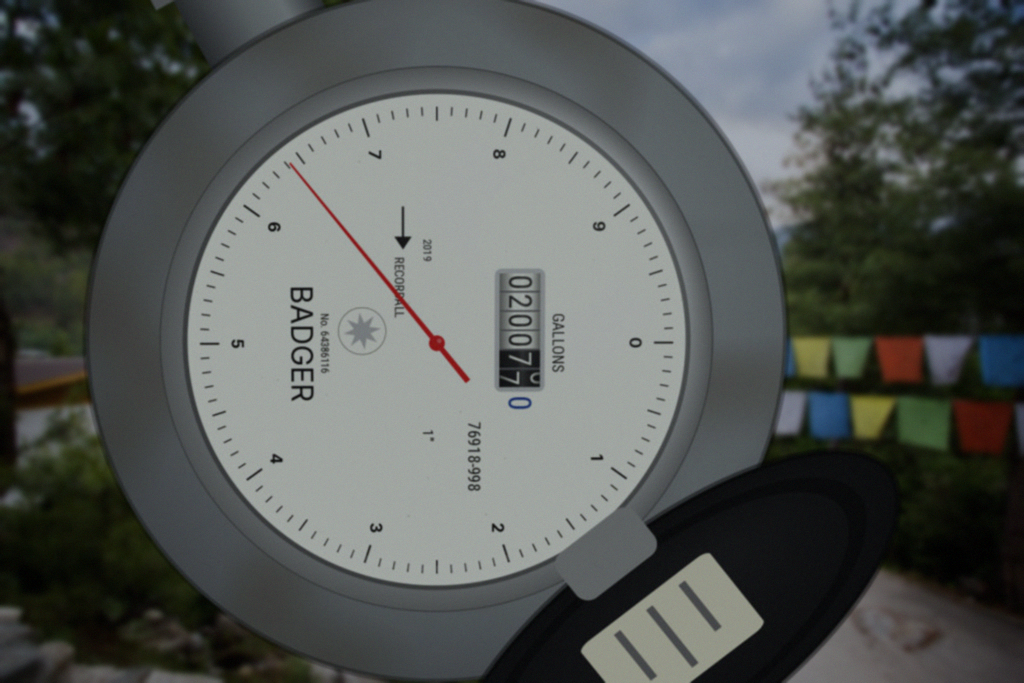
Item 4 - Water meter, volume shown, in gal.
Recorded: 200766.4 gal
